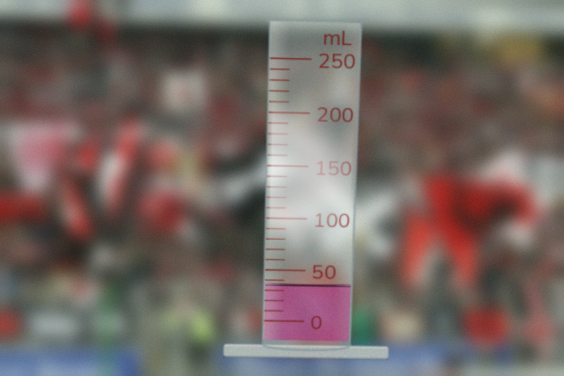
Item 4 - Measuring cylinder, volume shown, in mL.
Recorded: 35 mL
